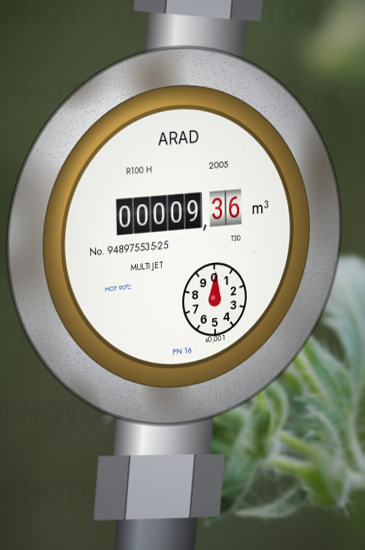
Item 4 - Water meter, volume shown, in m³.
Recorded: 9.360 m³
